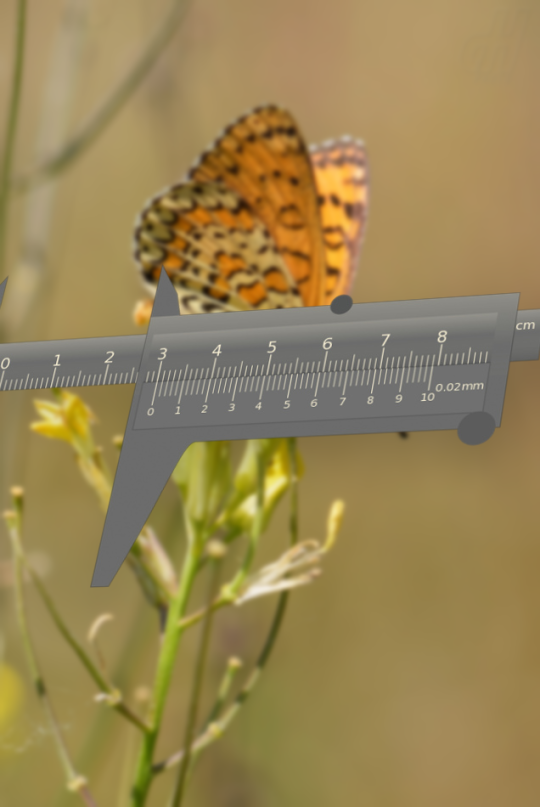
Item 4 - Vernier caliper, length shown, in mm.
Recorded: 30.0 mm
